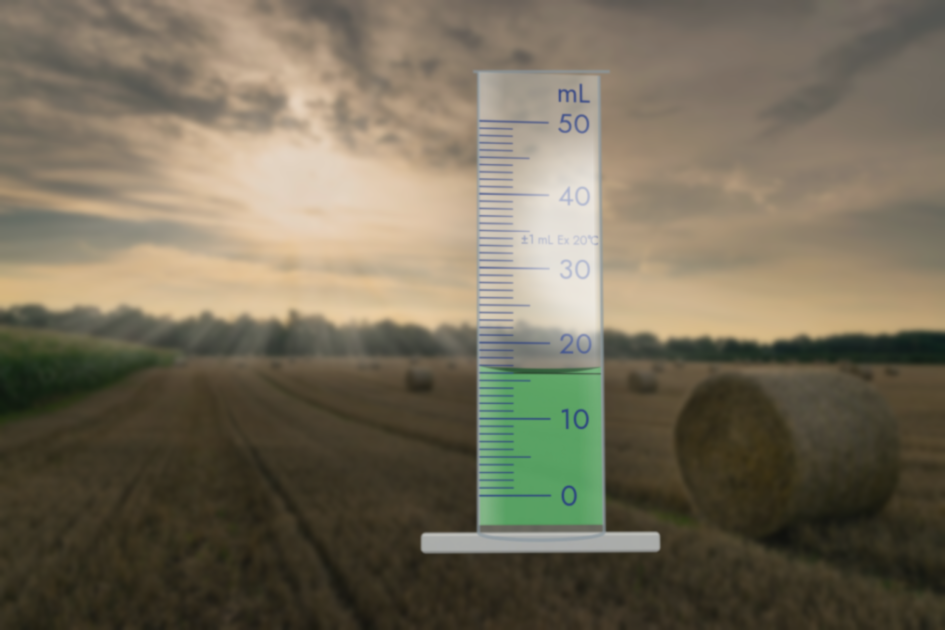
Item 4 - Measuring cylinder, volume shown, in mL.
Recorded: 16 mL
